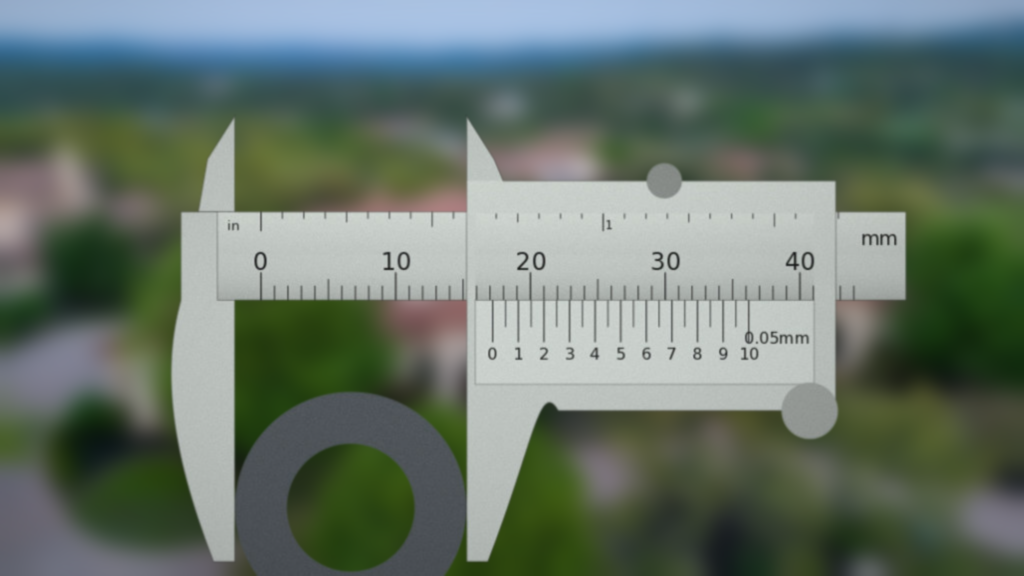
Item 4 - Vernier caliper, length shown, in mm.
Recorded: 17.2 mm
